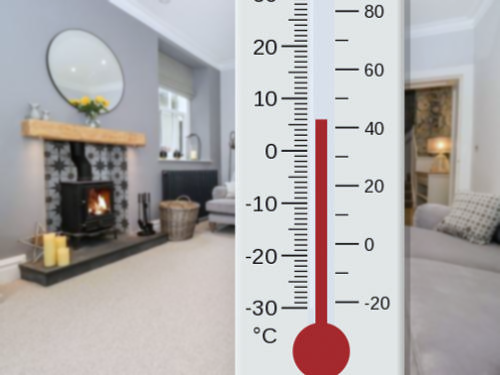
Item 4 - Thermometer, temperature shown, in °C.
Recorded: 6 °C
